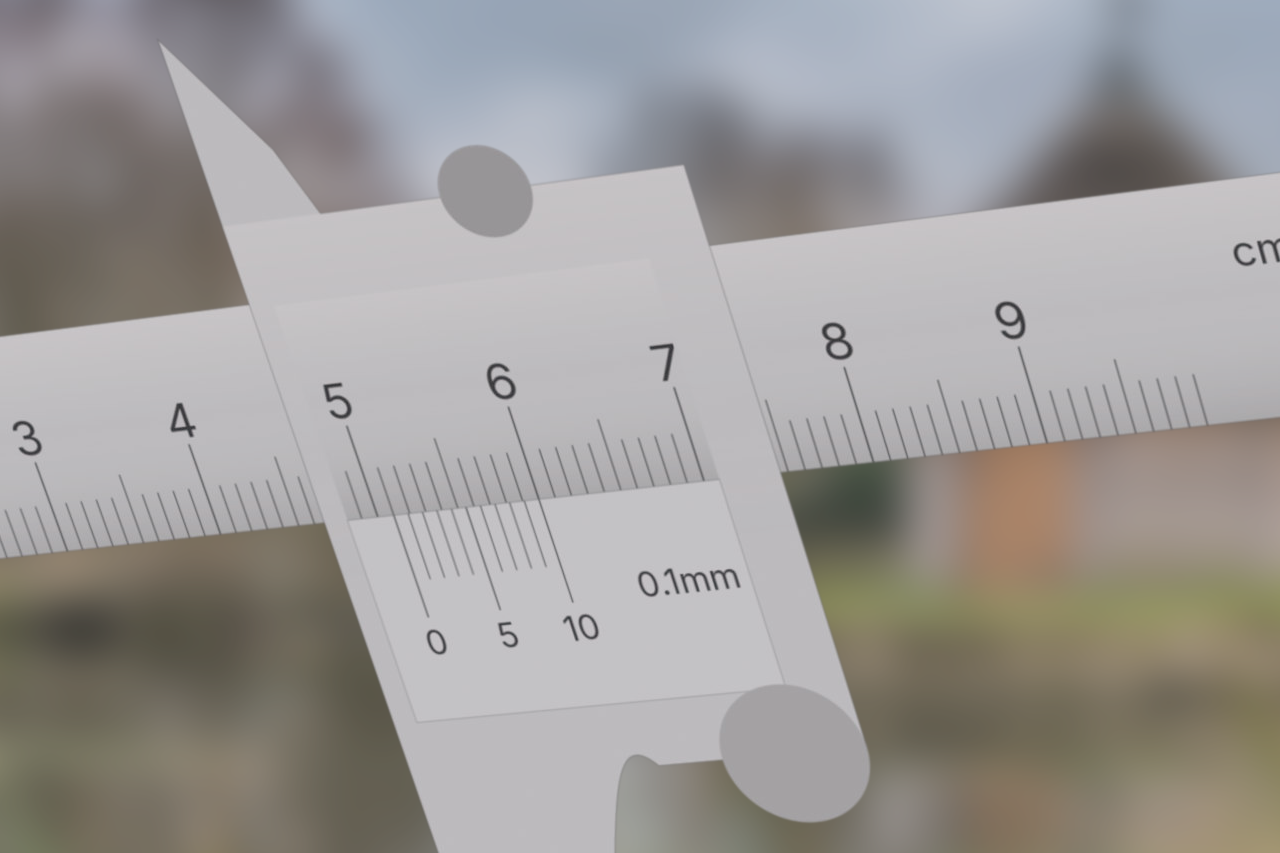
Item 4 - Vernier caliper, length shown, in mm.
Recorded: 51.0 mm
